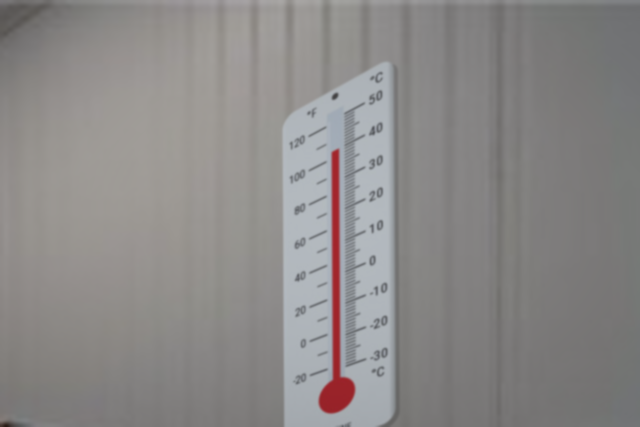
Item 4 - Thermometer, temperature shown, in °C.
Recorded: 40 °C
